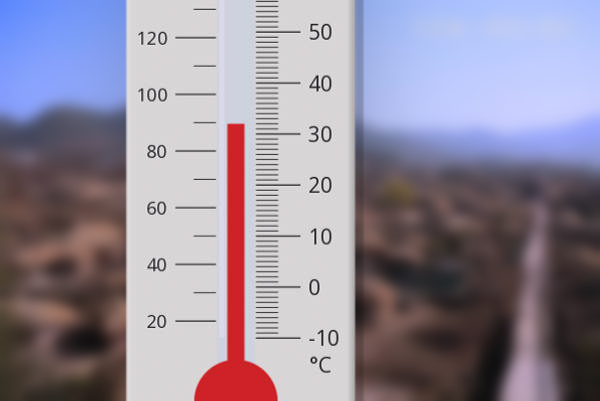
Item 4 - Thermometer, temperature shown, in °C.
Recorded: 32 °C
